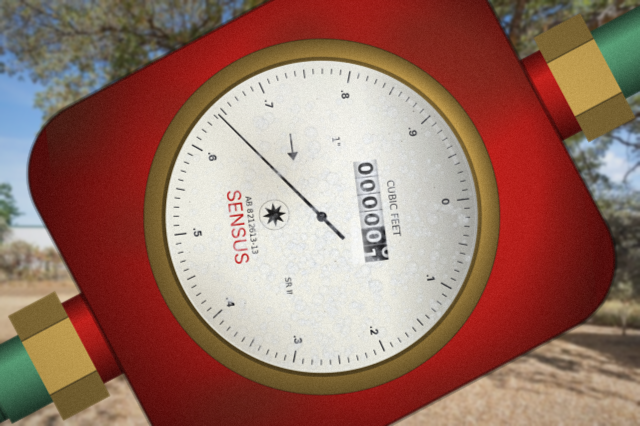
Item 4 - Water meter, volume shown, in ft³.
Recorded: 0.64 ft³
